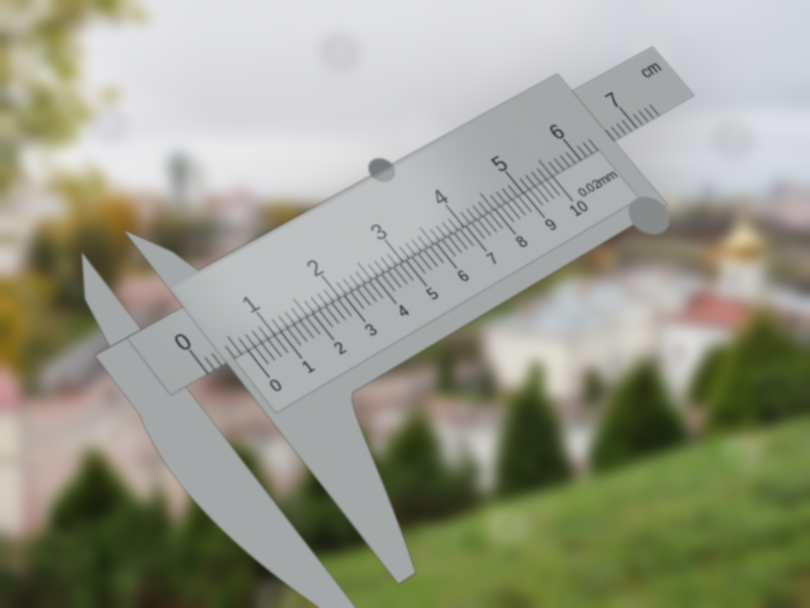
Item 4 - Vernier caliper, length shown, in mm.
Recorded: 6.0 mm
